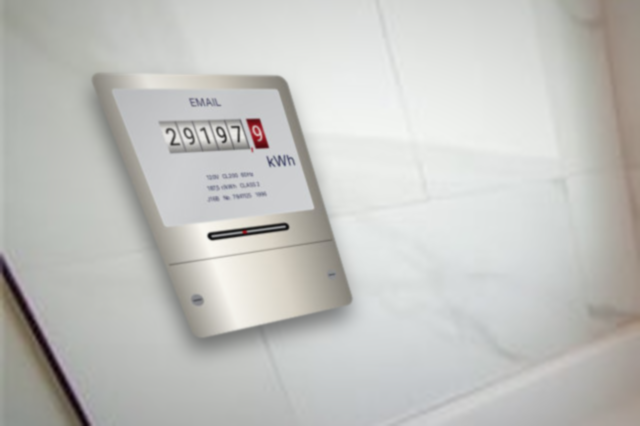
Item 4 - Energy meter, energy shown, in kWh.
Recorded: 29197.9 kWh
